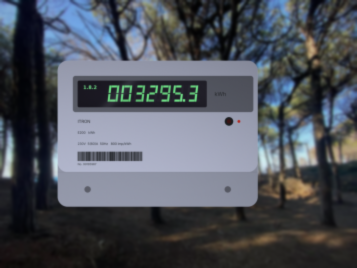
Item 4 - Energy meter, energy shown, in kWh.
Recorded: 3295.3 kWh
